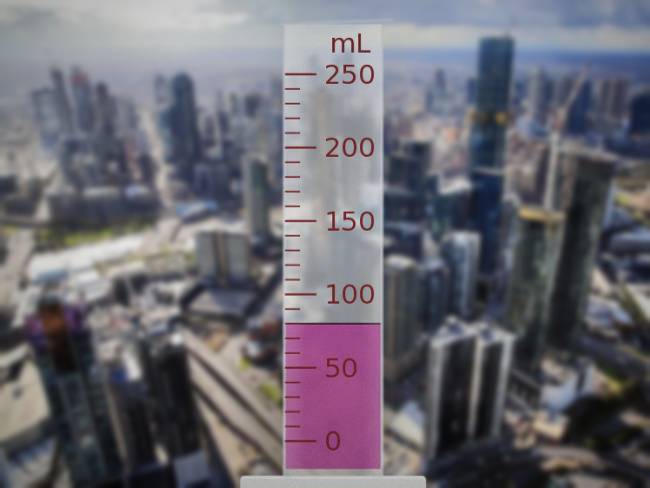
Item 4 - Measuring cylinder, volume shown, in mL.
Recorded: 80 mL
